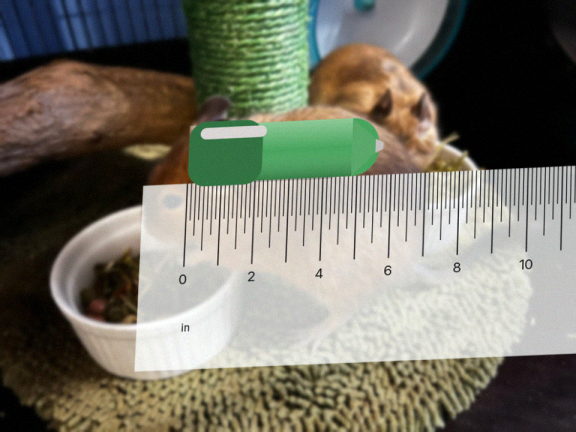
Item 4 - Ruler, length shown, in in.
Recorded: 5.75 in
